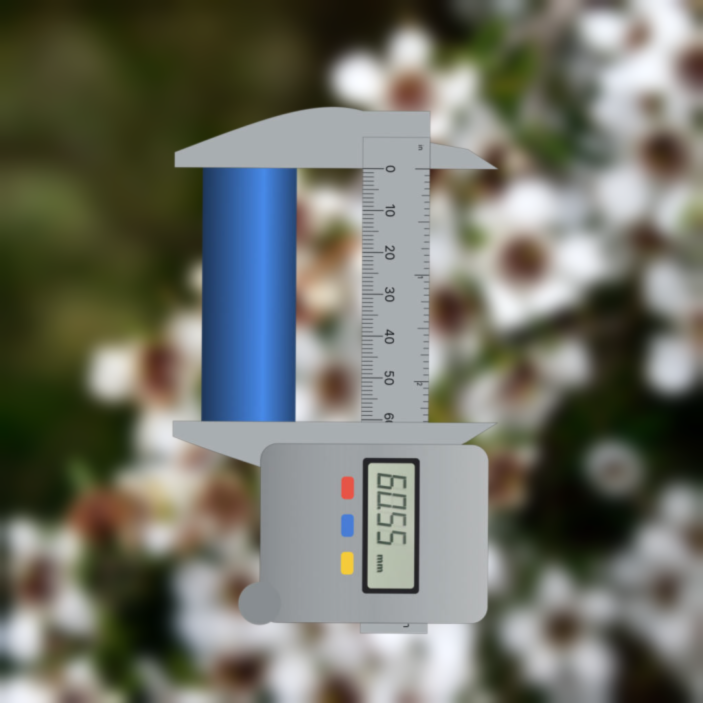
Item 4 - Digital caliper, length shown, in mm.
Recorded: 60.55 mm
